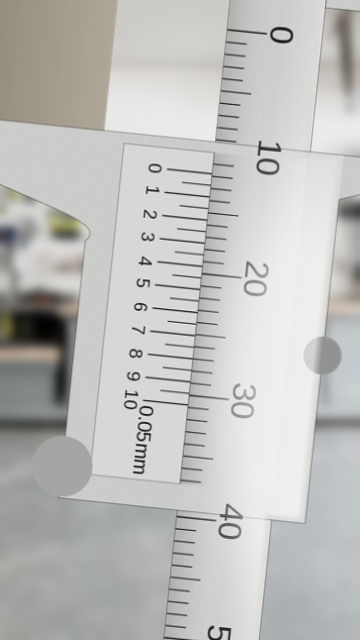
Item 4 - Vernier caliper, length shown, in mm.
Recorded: 11.8 mm
